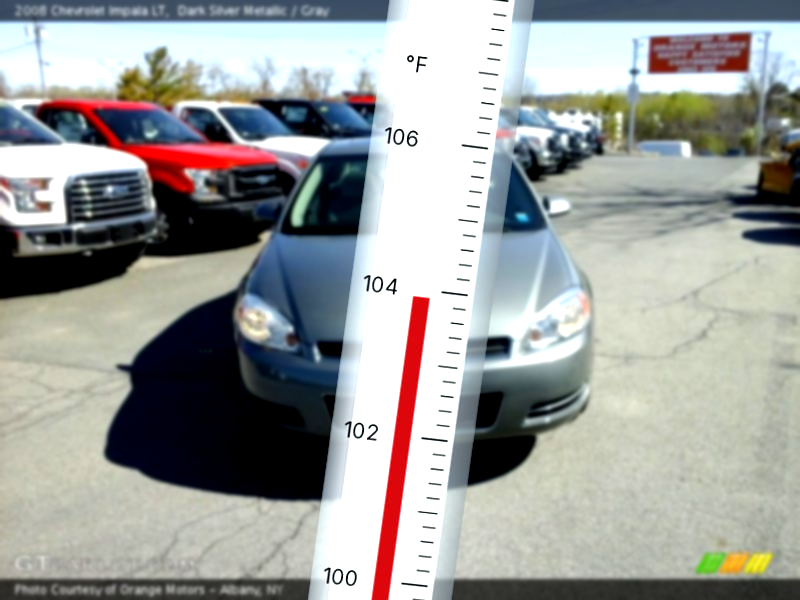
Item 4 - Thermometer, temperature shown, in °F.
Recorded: 103.9 °F
